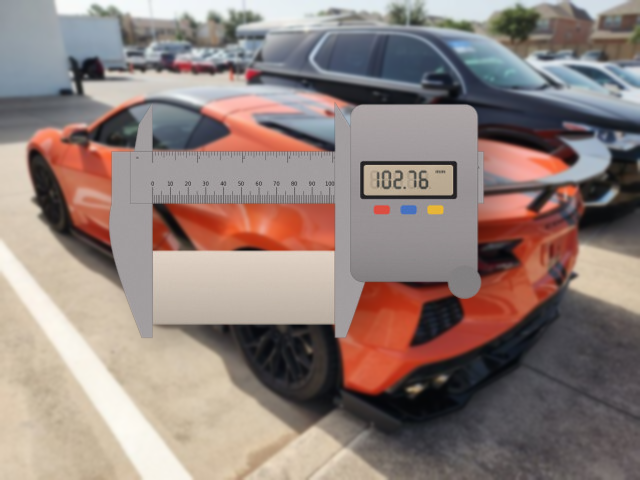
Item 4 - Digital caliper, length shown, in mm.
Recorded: 102.76 mm
